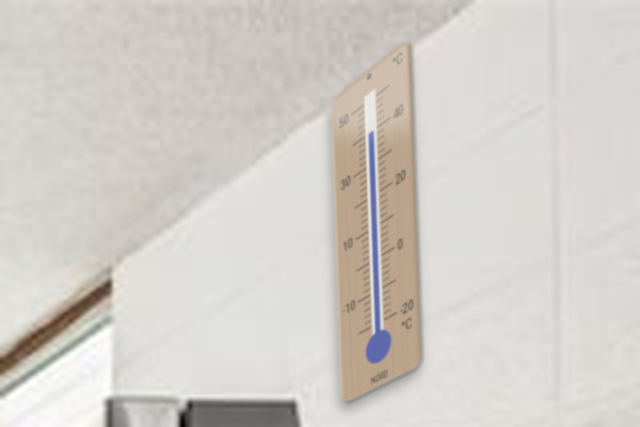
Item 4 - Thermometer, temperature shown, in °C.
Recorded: 40 °C
